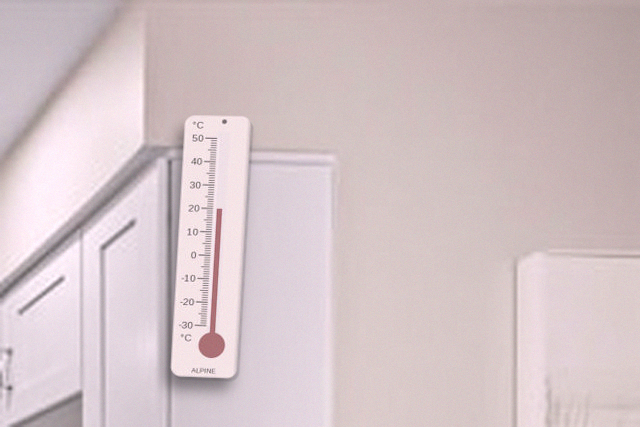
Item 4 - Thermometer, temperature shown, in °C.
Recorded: 20 °C
